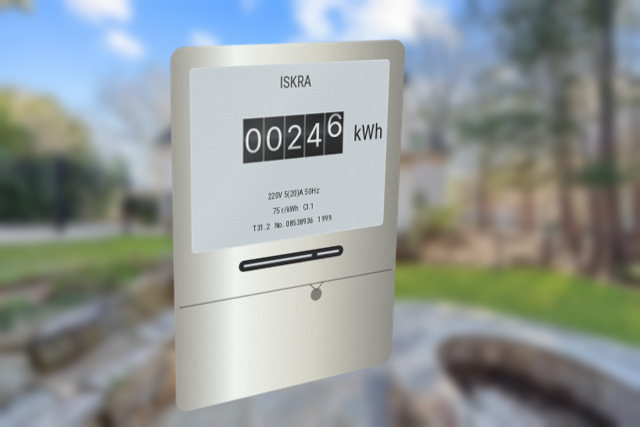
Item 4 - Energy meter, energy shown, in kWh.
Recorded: 246 kWh
